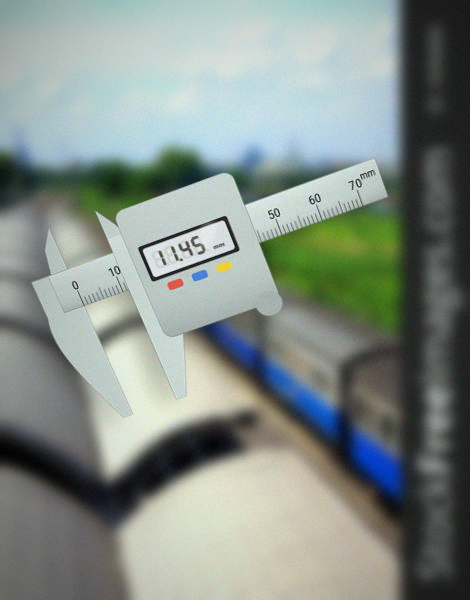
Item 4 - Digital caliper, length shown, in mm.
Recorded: 11.45 mm
